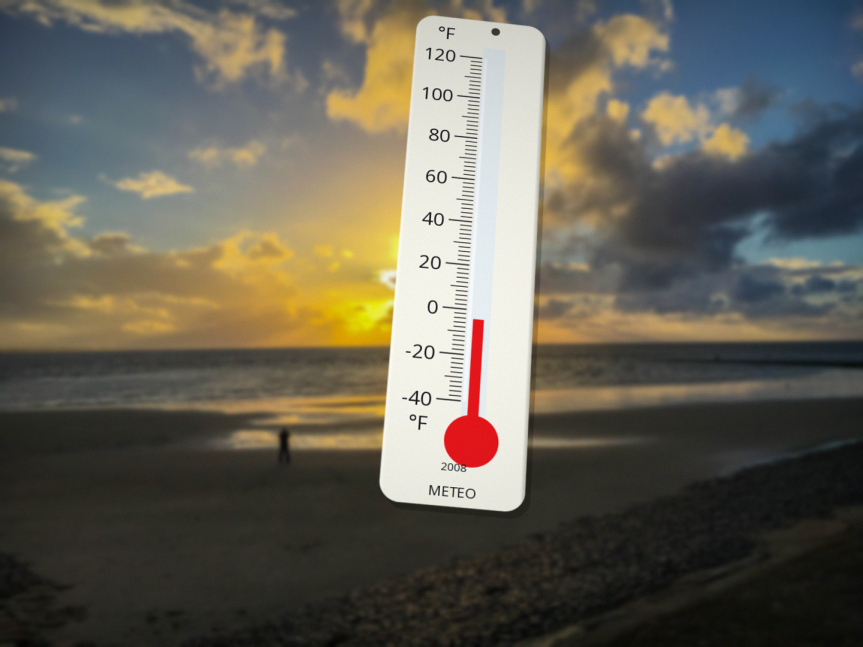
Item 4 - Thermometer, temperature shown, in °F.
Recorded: -4 °F
